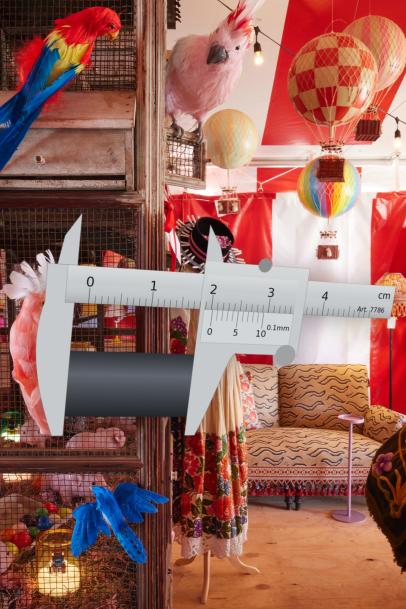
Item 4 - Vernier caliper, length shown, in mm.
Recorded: 20.2 mm
